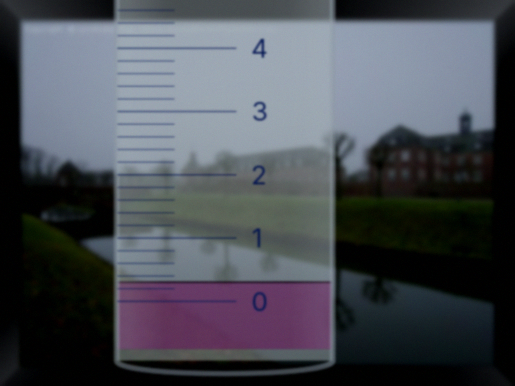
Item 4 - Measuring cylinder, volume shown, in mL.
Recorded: 0.3 mL
